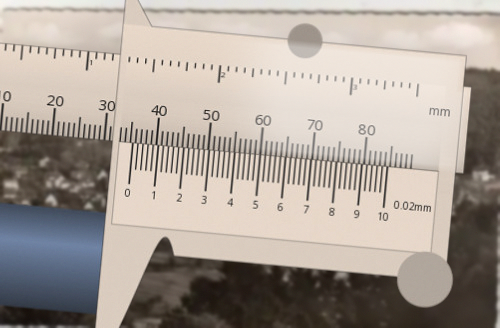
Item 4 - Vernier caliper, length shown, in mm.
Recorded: 35.5 mm
